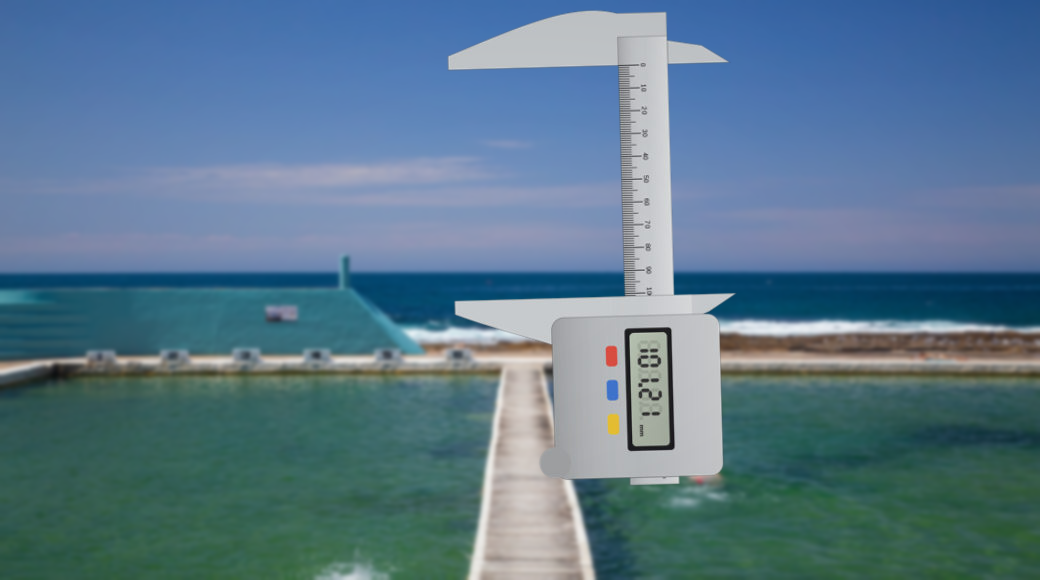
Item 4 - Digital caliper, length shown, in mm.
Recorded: 101.21 mm
